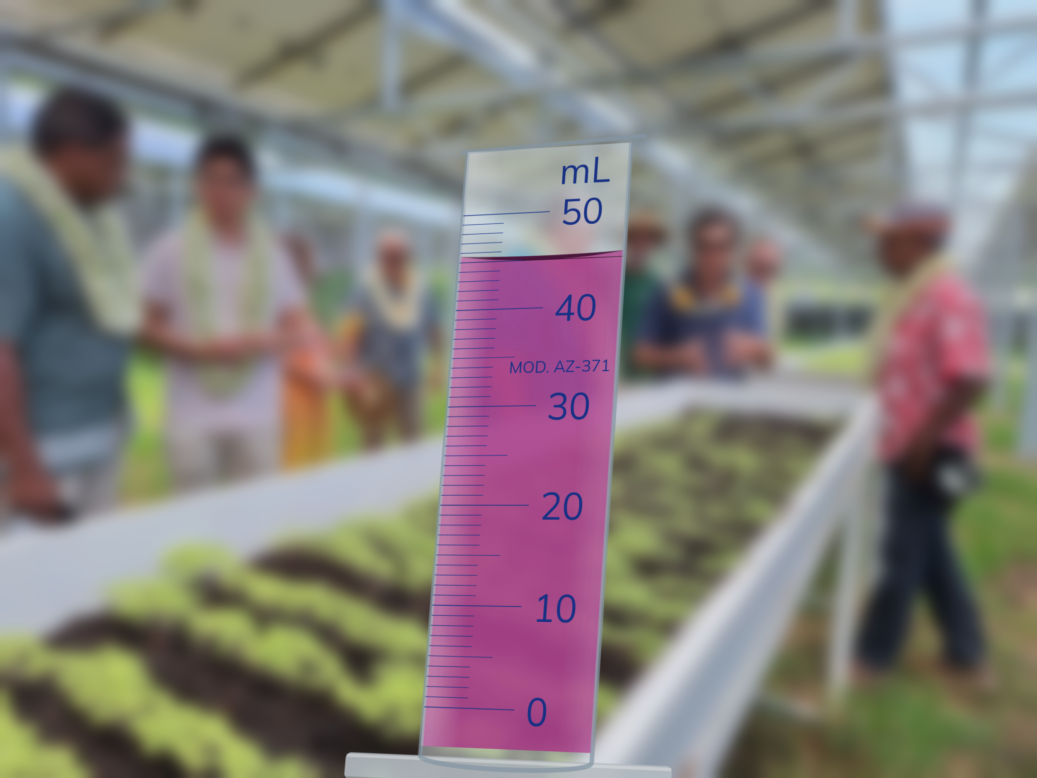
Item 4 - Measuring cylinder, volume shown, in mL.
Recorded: 45 mL
